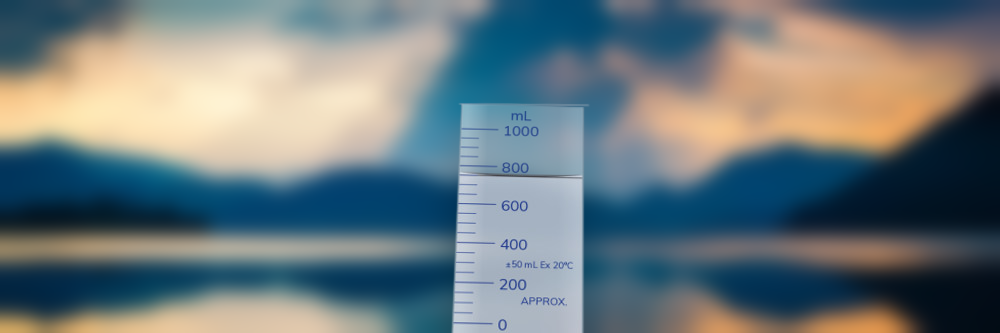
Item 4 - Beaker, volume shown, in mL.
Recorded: 750 mL
